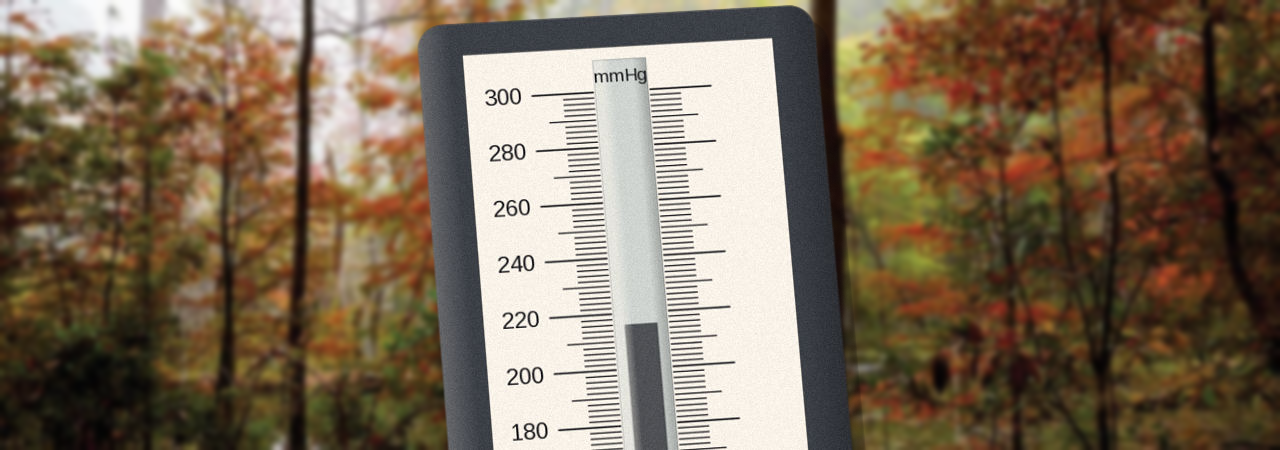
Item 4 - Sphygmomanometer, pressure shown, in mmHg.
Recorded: 216 mmHg
